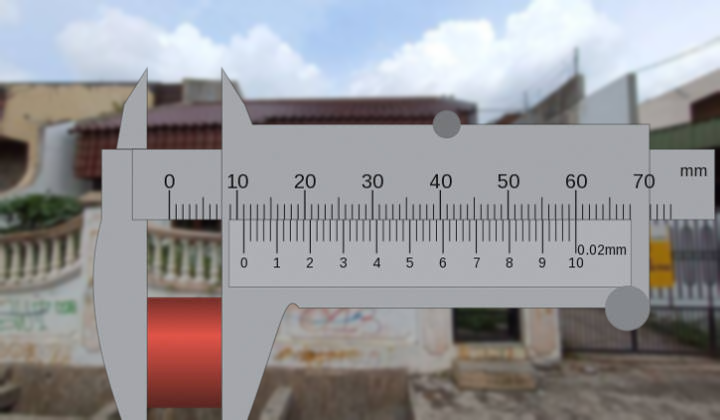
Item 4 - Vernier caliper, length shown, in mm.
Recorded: 11.0 mm
